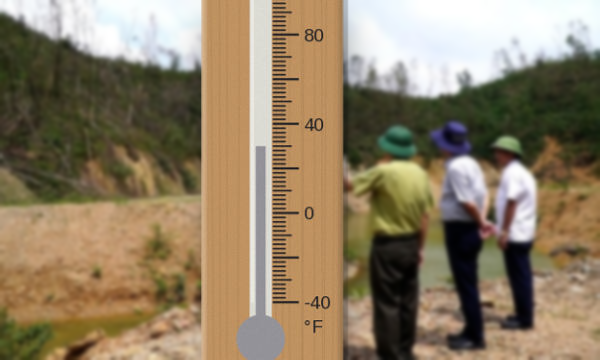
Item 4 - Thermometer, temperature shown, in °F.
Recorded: 30 °F
